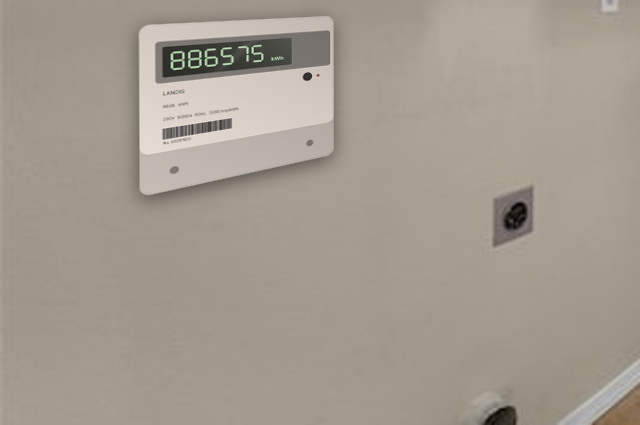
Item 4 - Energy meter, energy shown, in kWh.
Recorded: 886575 kWh
